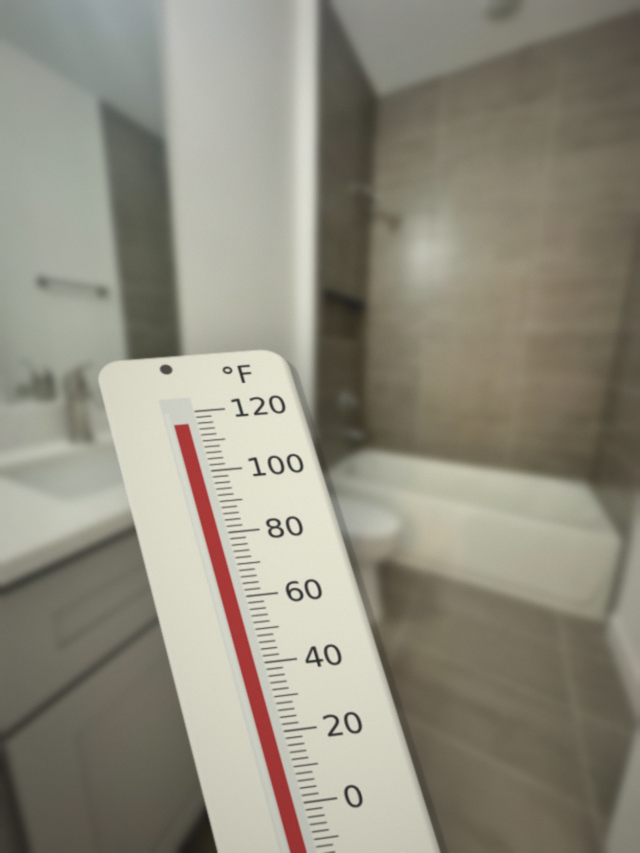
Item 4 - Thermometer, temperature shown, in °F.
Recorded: 116 °F
